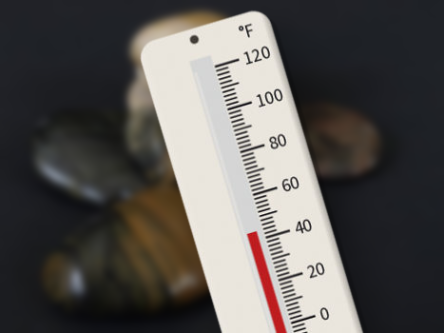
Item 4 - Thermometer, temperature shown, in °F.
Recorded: 44 °F
